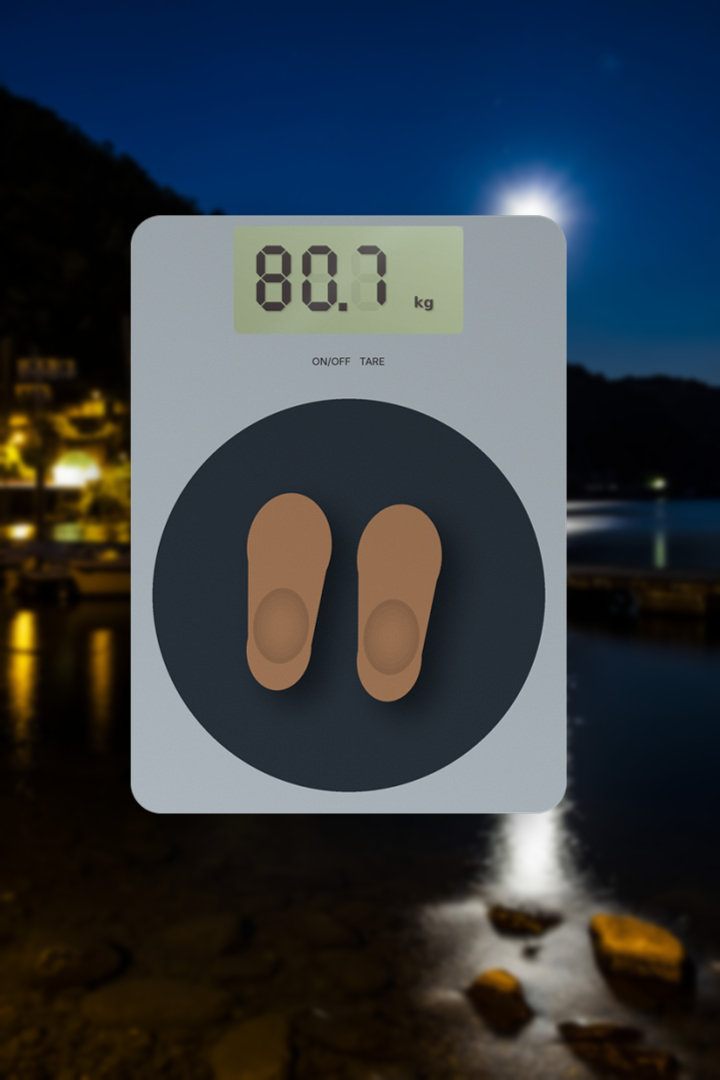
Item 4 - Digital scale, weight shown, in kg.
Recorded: 80.7 kg
